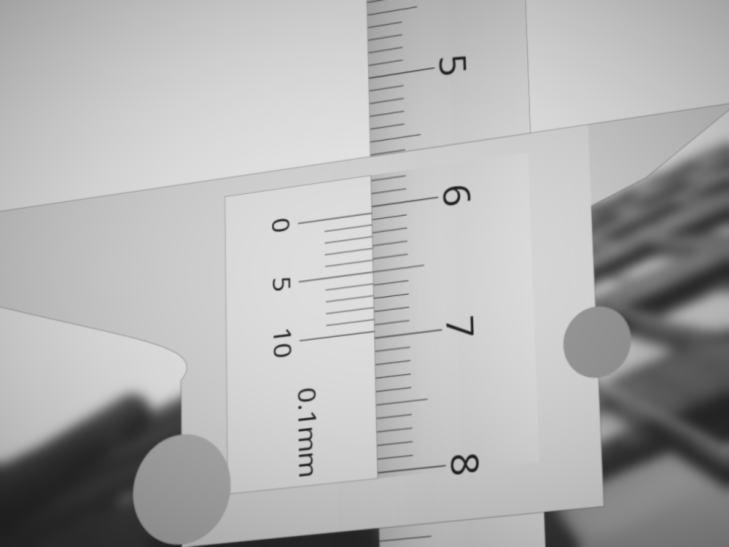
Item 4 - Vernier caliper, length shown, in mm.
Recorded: 60.5 mm
